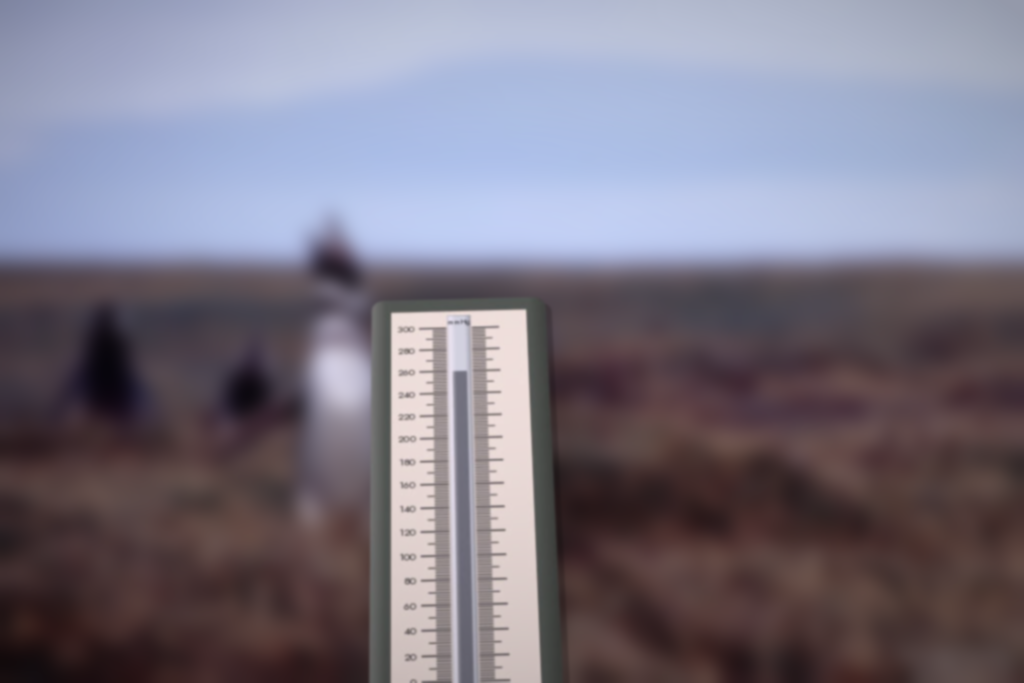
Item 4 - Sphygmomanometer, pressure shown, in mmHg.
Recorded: 260 mmHg
